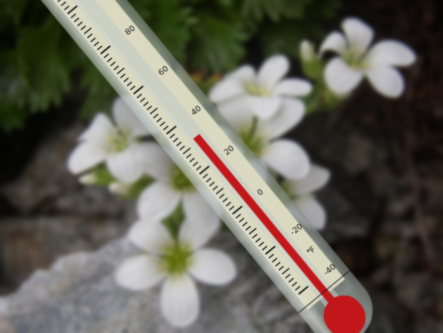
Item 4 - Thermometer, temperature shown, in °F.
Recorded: 32 °F
